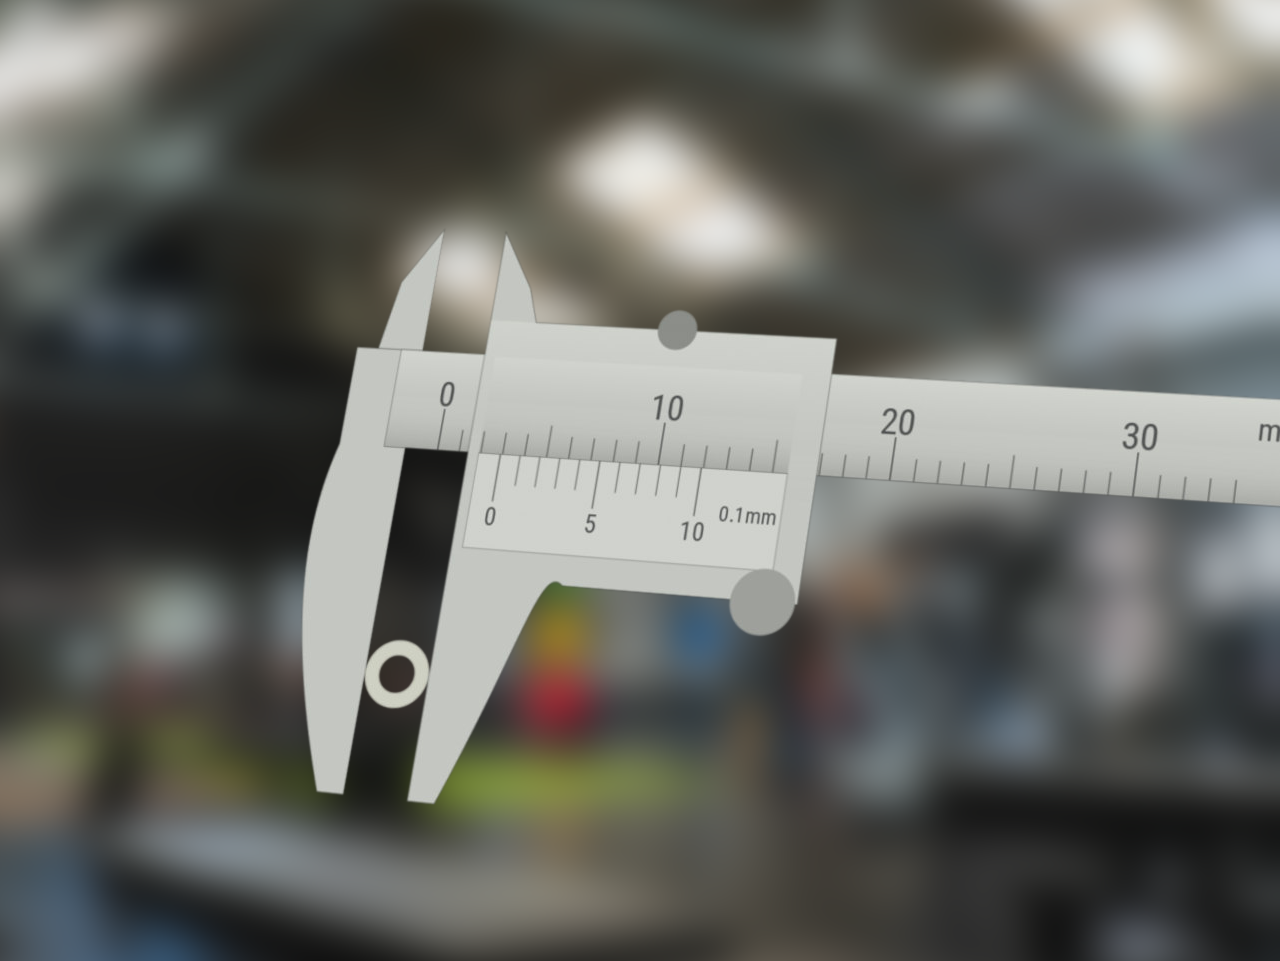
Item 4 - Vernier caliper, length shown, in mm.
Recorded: 2.9 mm
